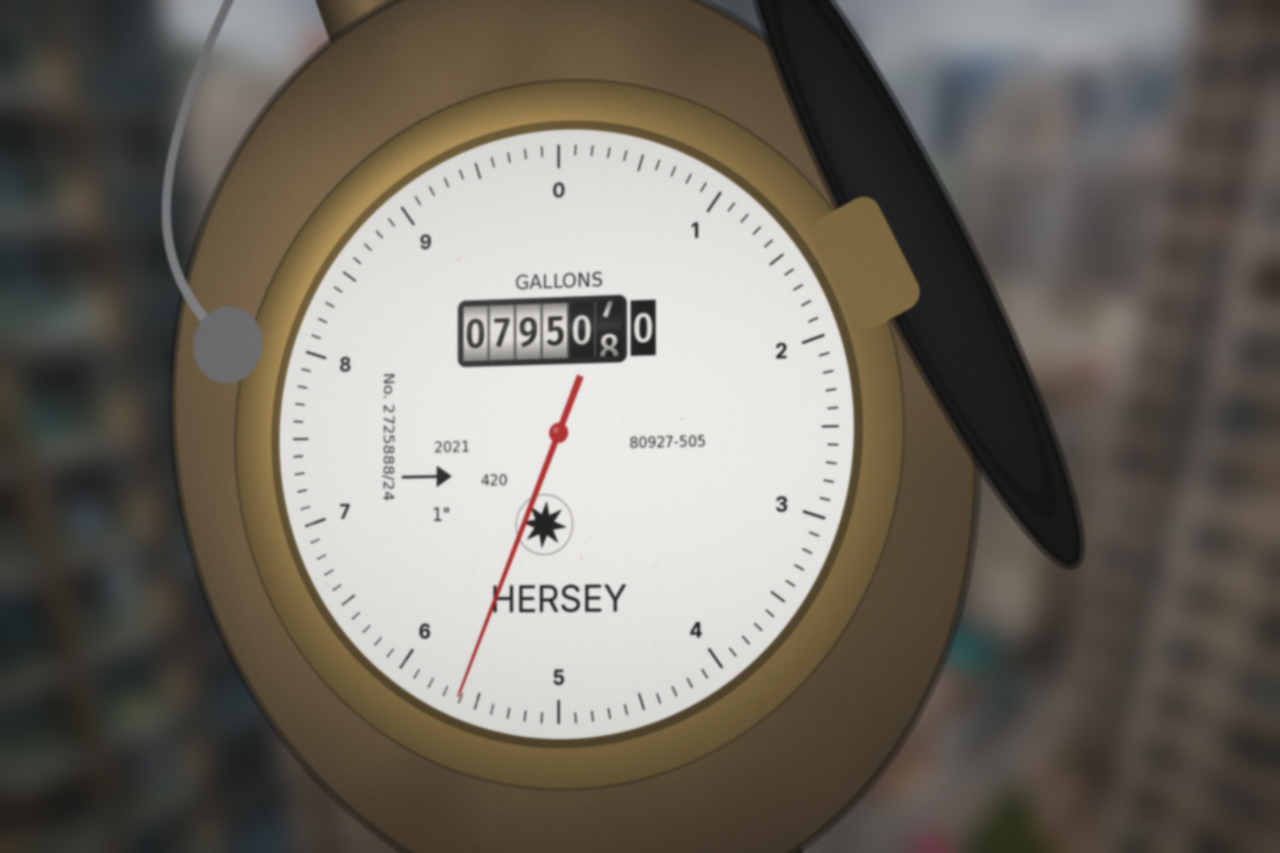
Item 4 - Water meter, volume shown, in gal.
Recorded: 795075.6 gal
